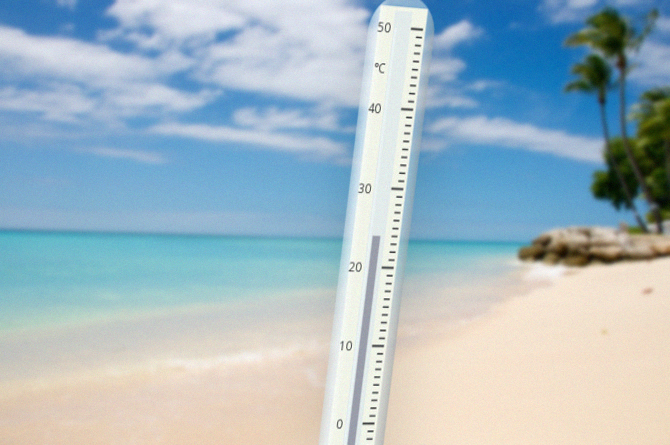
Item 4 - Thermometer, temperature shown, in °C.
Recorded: 24 °C
